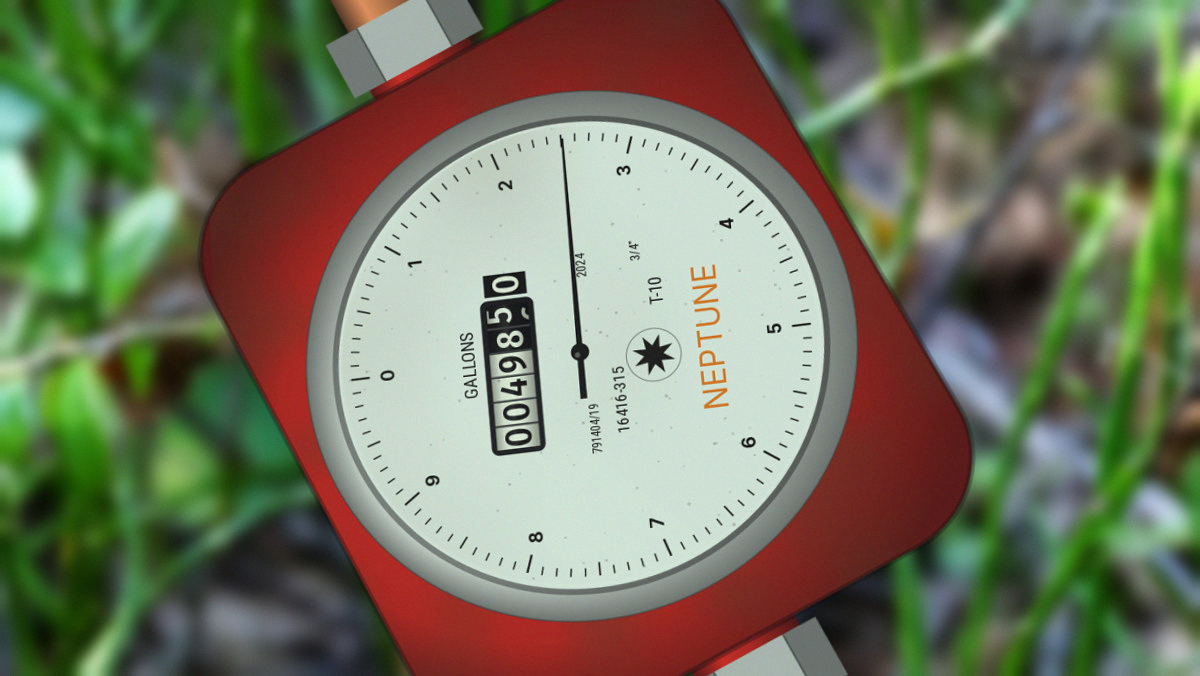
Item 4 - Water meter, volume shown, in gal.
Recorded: 49852.5 gal
